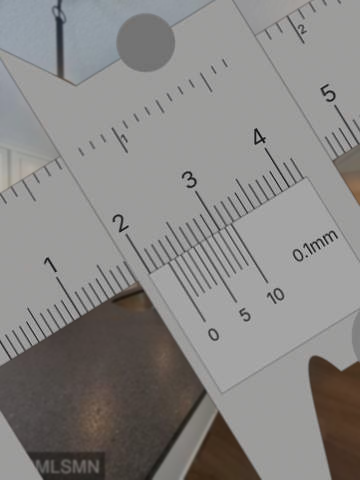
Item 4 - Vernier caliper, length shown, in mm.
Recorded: 22.6 mm
